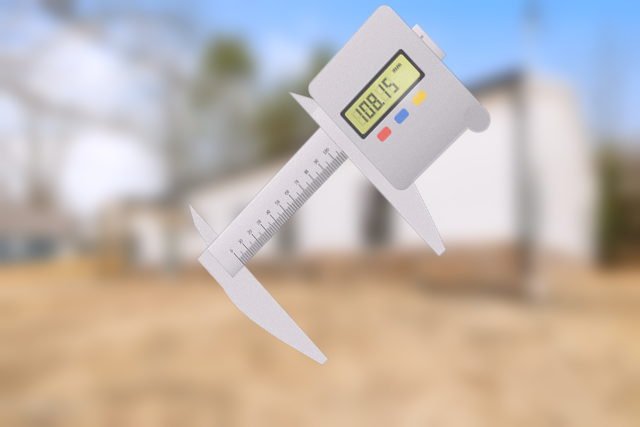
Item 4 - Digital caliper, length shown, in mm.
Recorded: 108.15 mm
